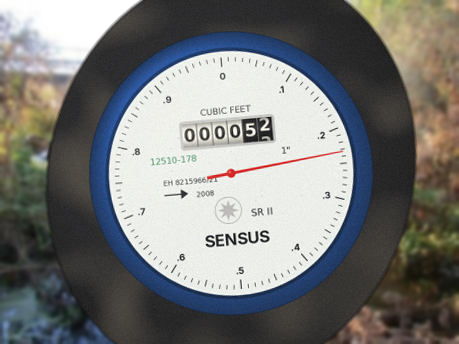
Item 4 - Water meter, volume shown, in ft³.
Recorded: 52.23 ft³
